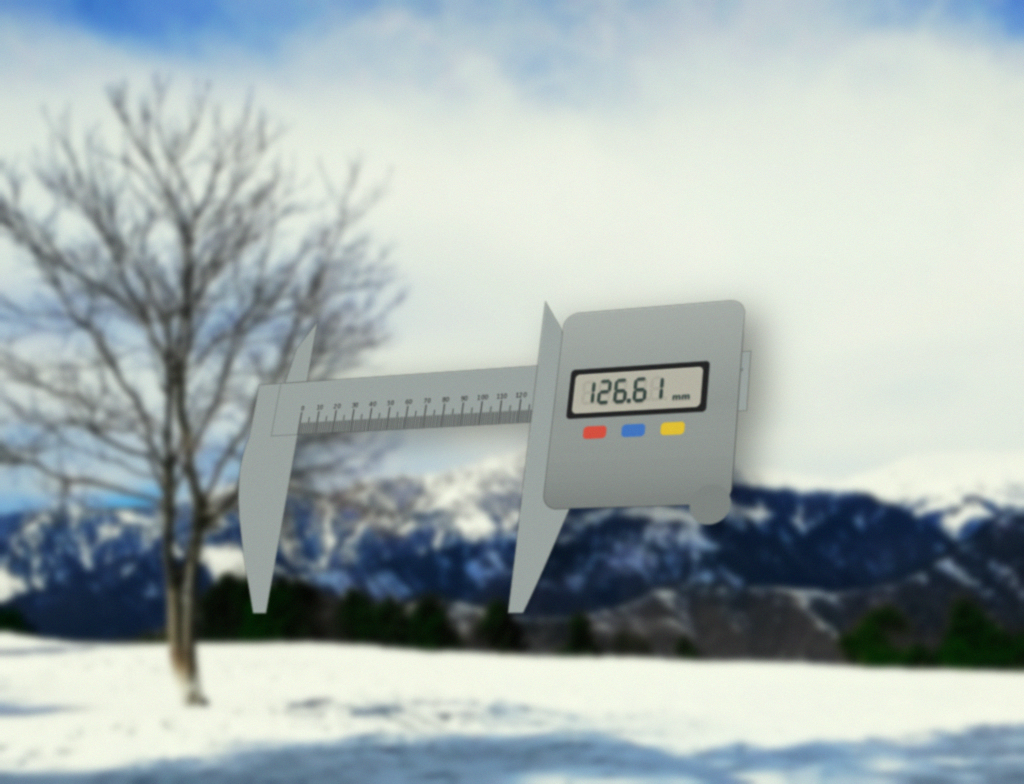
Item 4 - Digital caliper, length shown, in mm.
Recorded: 126.61 mm
